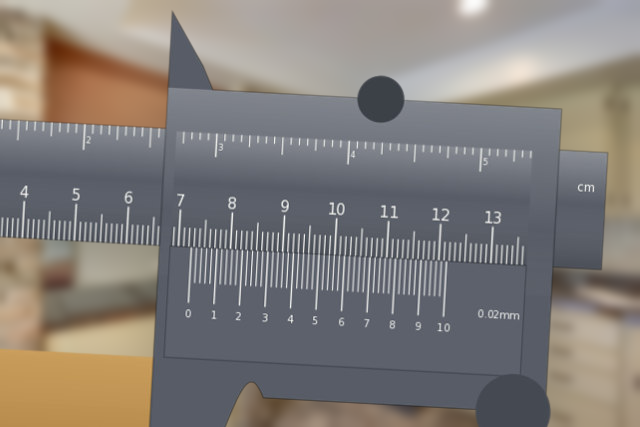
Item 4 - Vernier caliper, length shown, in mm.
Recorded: 72.5 mm
